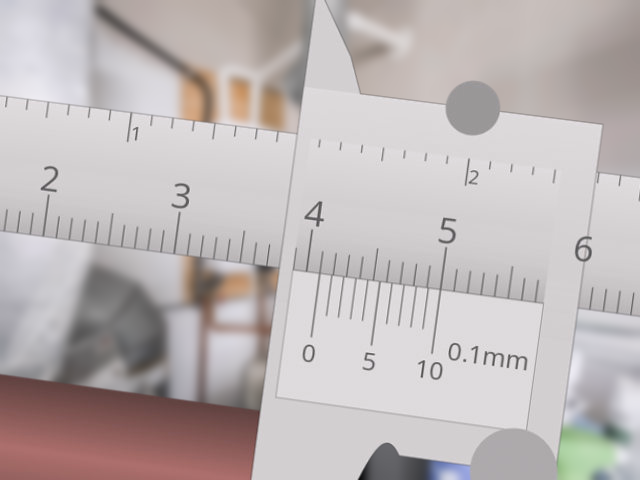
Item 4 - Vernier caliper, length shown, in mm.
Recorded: 41.0 mm
